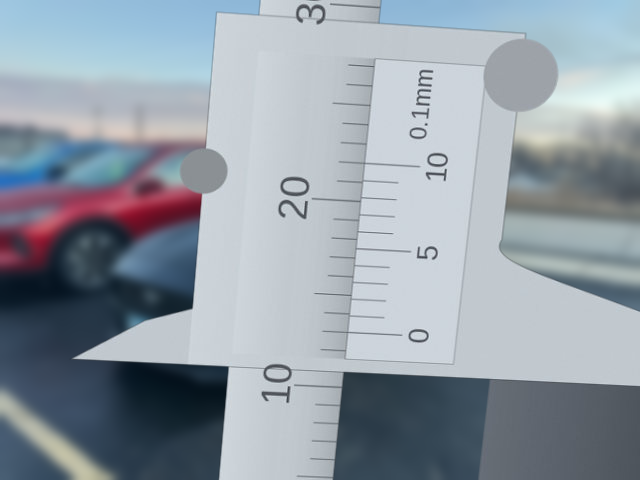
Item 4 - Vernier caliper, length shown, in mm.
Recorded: 13.0 mm
